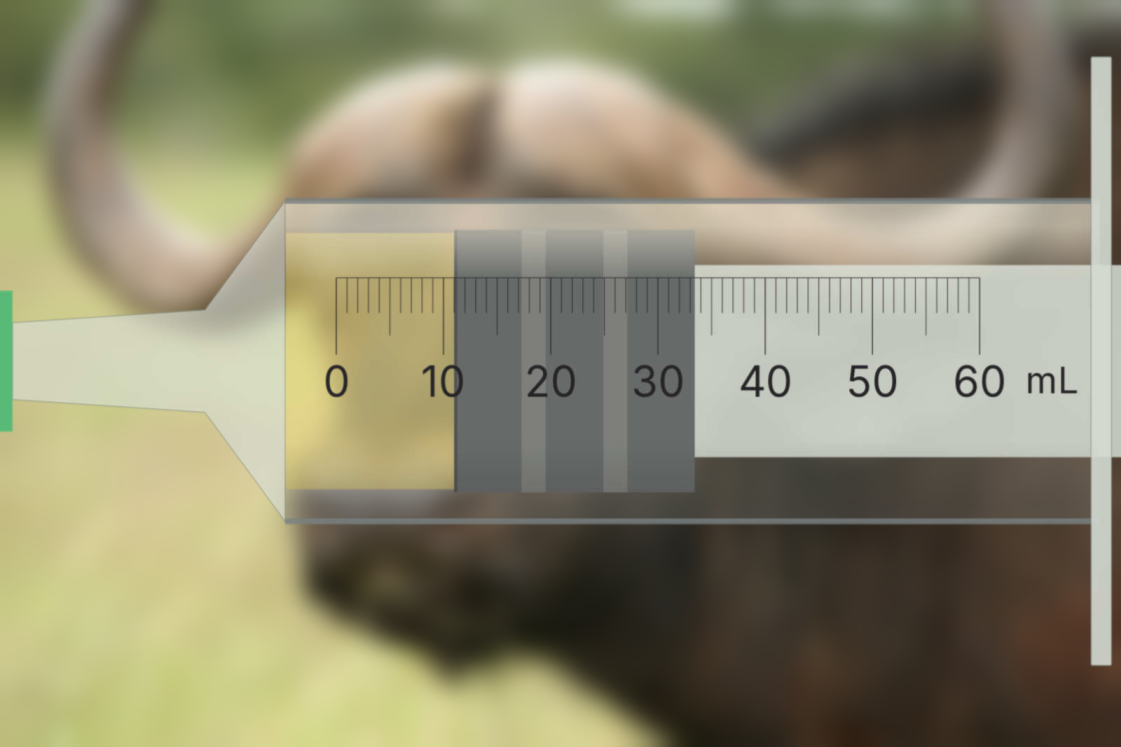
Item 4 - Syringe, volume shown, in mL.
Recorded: 11 mL
